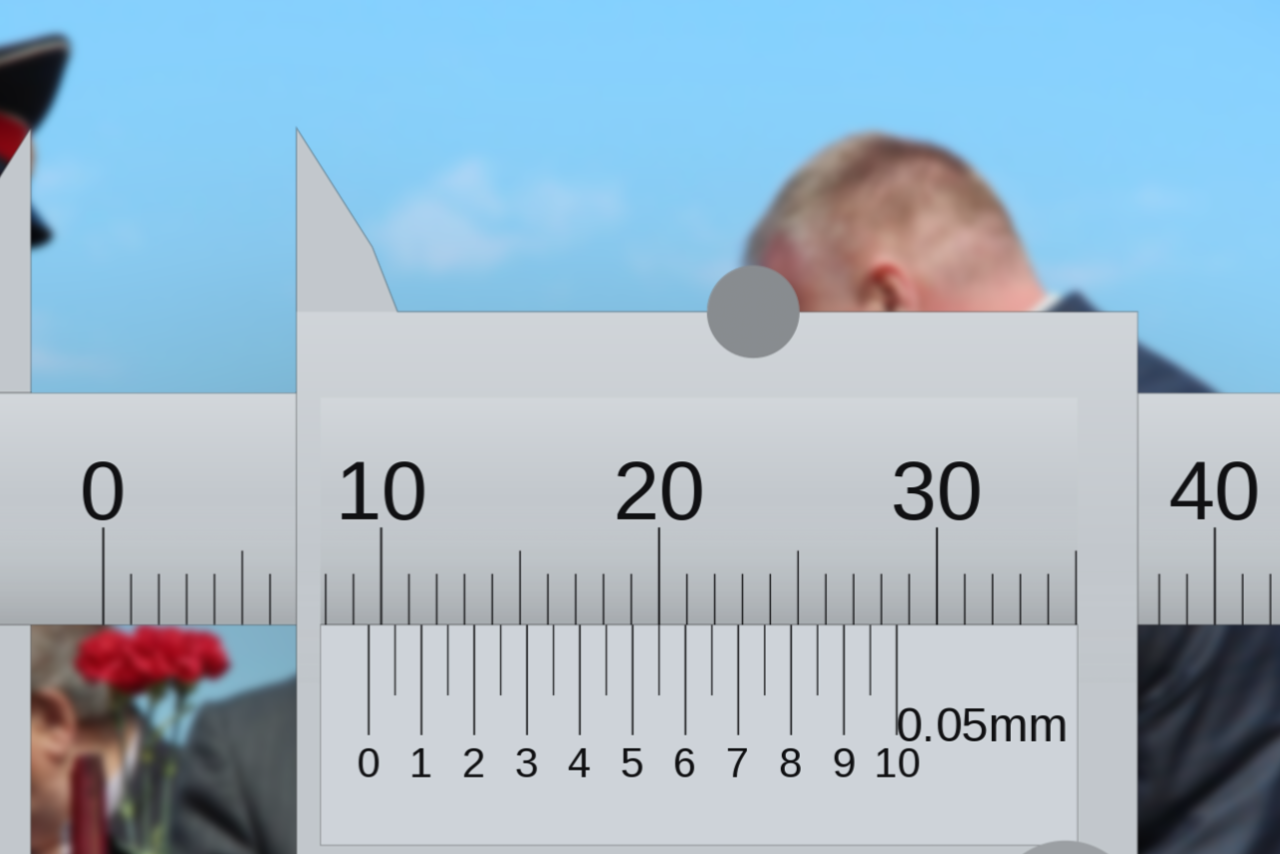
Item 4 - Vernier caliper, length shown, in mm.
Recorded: 9.55 mm
